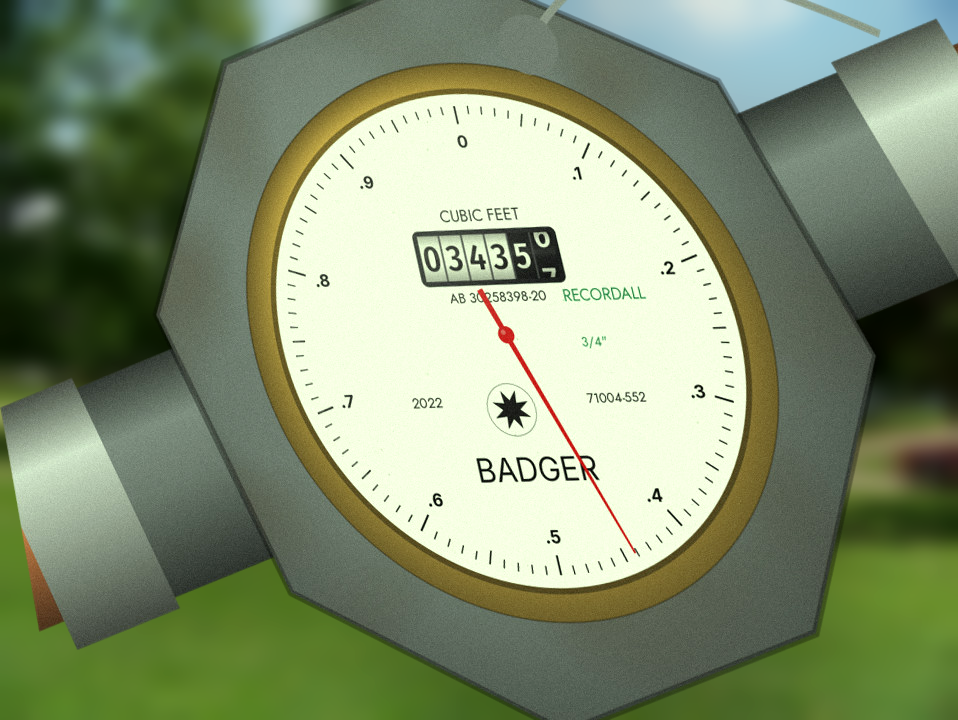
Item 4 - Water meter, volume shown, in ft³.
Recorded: 34356.44 ft³
